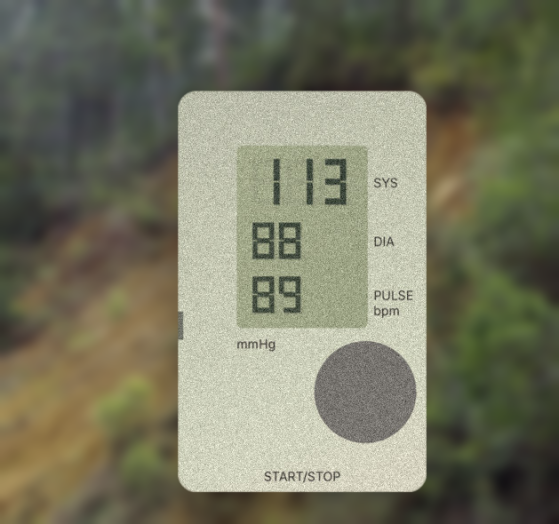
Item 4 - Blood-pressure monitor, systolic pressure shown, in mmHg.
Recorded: 113 mmHg
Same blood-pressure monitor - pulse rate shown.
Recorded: 89 bpm
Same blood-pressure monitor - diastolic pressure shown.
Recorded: 88 mmHg
